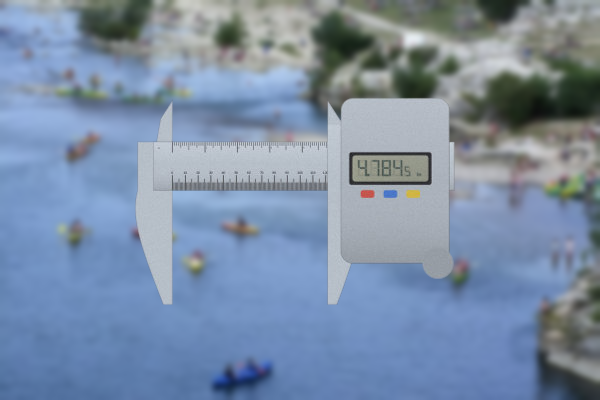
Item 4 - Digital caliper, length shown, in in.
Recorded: 4.7845 in
